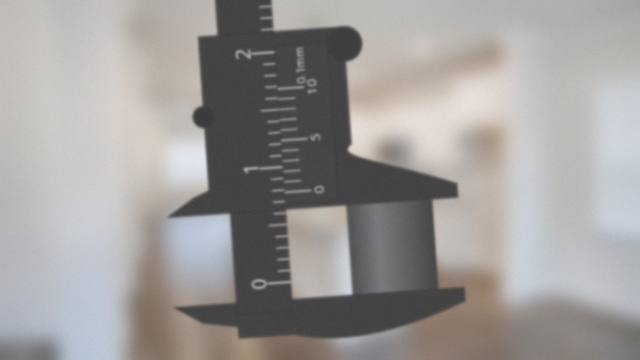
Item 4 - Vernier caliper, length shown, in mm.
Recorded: 7.8 mm
